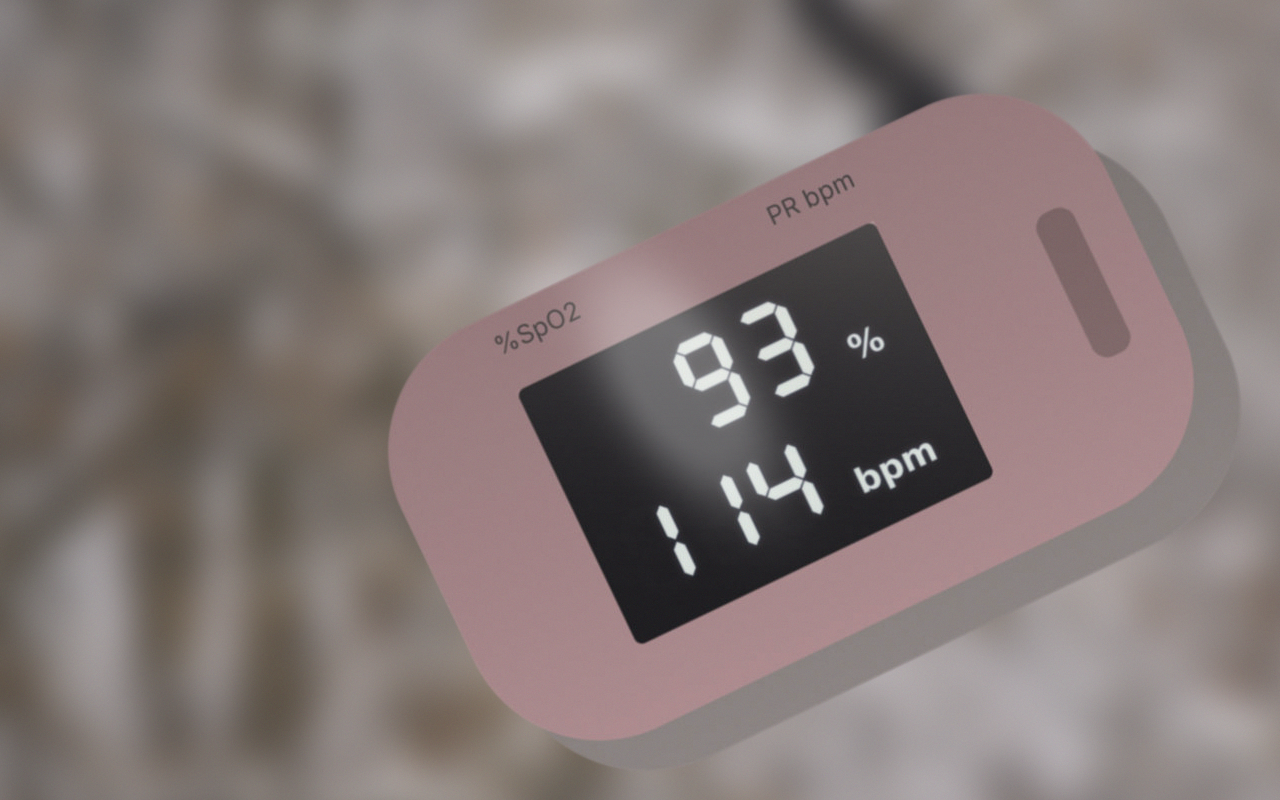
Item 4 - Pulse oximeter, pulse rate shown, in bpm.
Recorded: 114 bpm
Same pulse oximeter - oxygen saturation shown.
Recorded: 93 %
